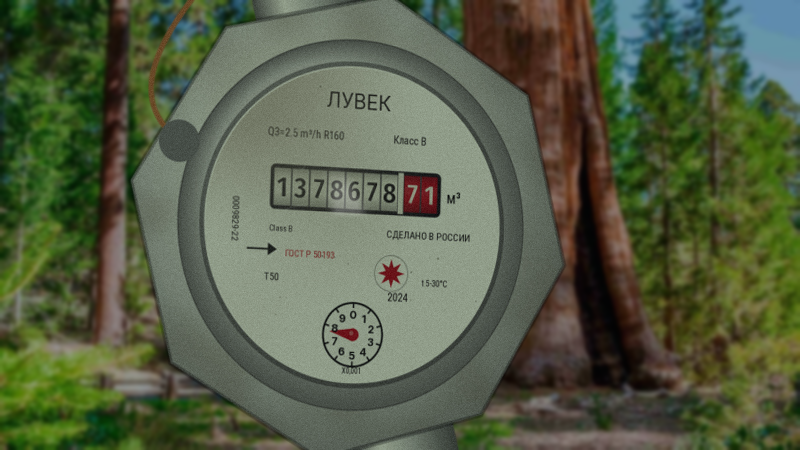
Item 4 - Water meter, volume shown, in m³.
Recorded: 1378678.717 m³
